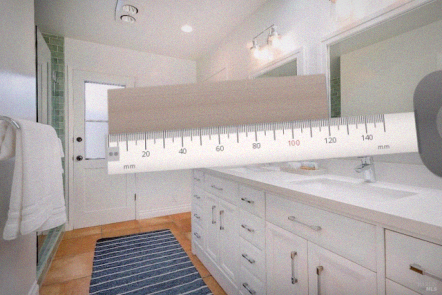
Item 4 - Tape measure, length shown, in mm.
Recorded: 120 mm
